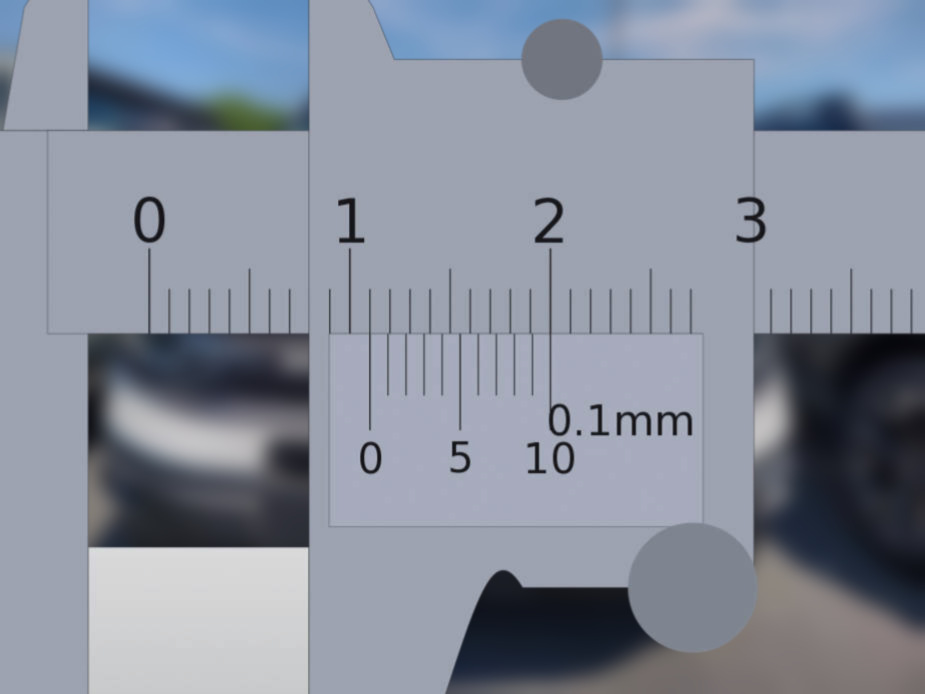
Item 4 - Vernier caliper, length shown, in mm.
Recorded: 11.0 mm
